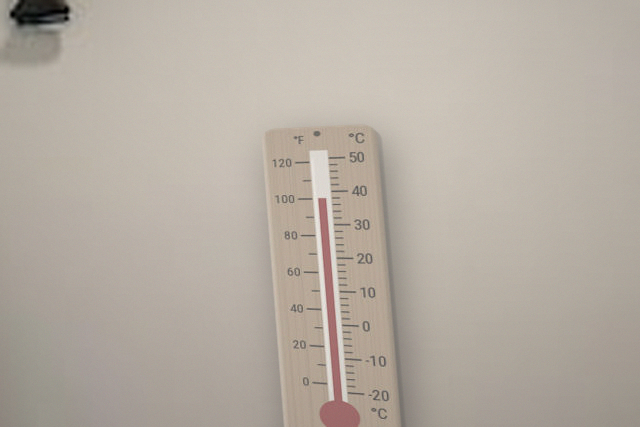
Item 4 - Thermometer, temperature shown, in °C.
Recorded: 38 °C
